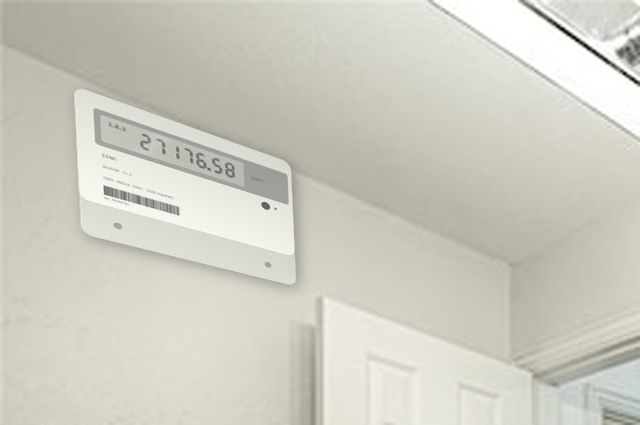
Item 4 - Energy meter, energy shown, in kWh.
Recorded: 27176.58 kWh
